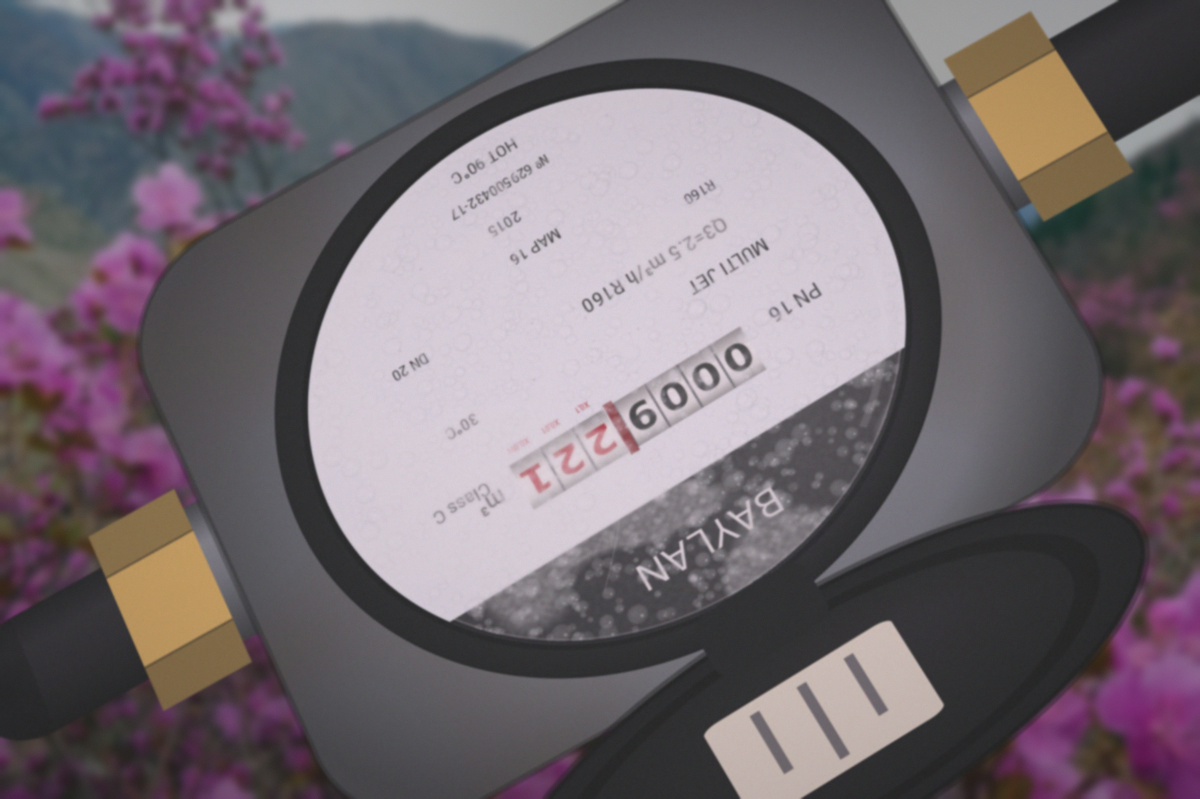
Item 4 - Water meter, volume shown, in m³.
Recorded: 9.221 m³
